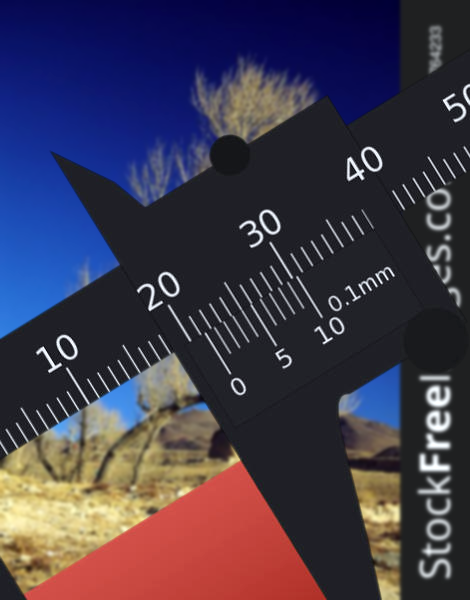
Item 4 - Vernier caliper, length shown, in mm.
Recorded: 21.4 mm
